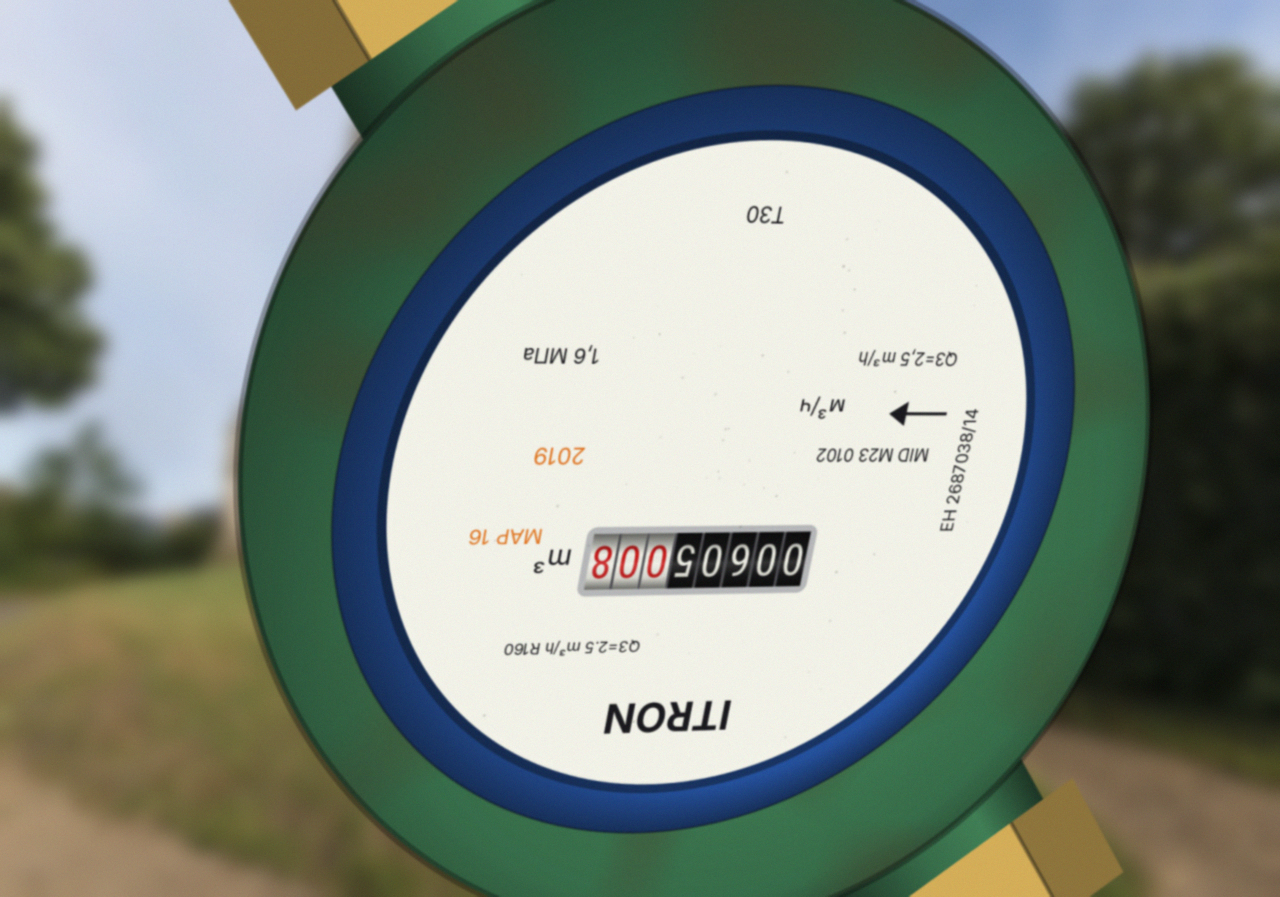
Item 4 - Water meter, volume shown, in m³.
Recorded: 605.008 m³
